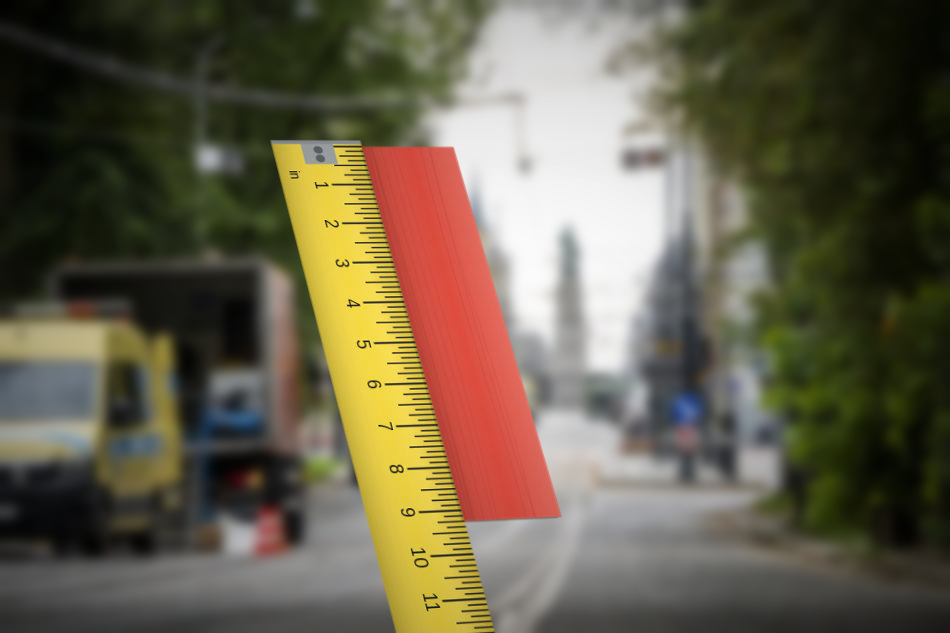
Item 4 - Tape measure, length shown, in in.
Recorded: 9.25 in
